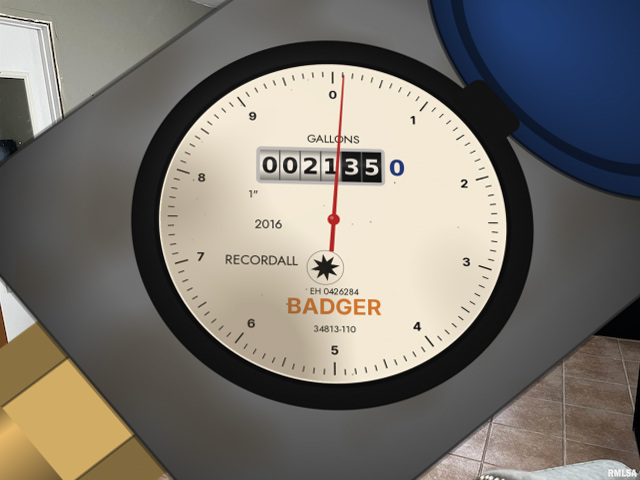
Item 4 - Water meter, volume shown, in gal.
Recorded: 21350.1 gal
